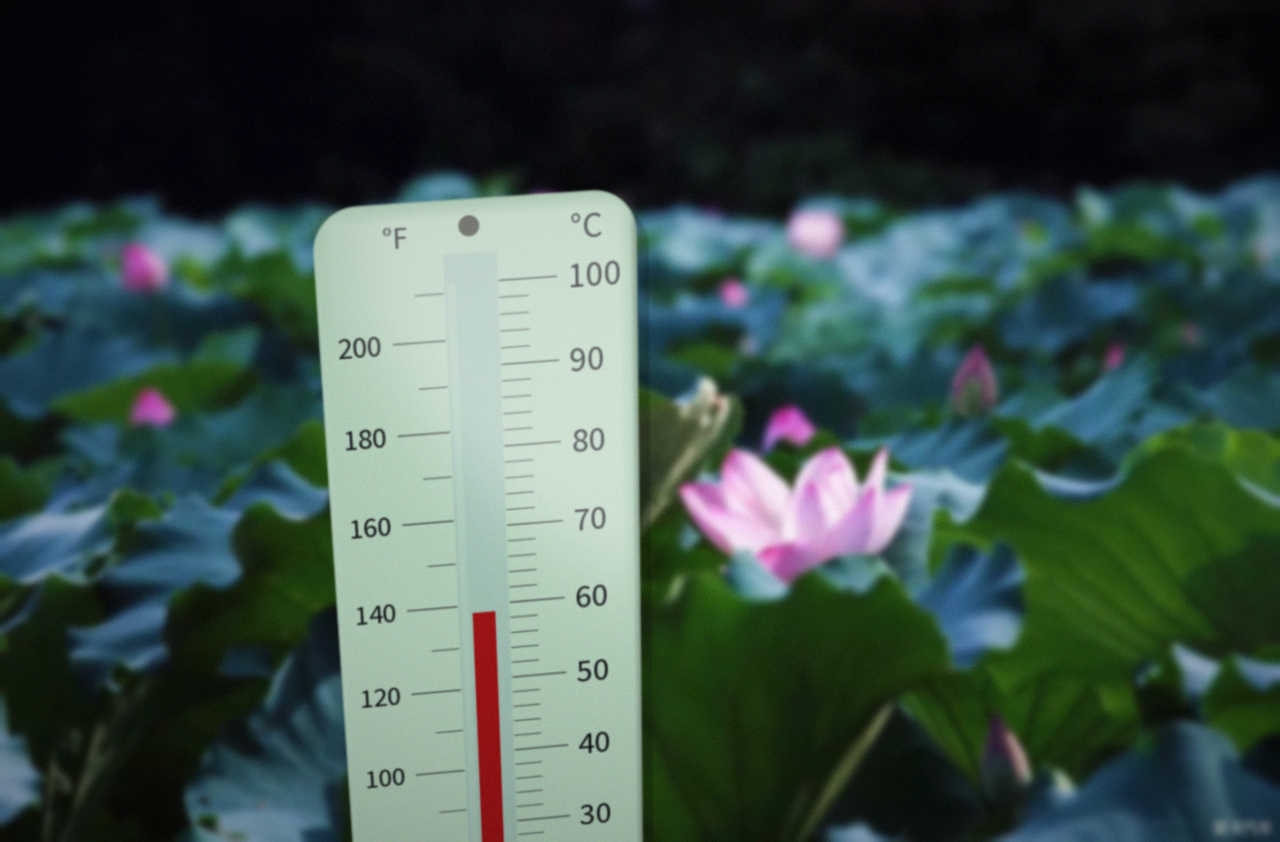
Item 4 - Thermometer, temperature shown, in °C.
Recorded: 59 °C
